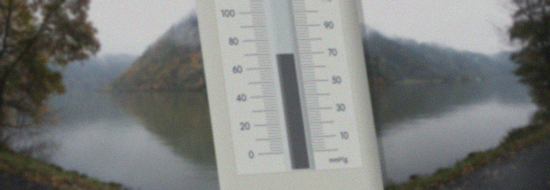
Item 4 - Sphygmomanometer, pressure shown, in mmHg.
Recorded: 70 mmHg
